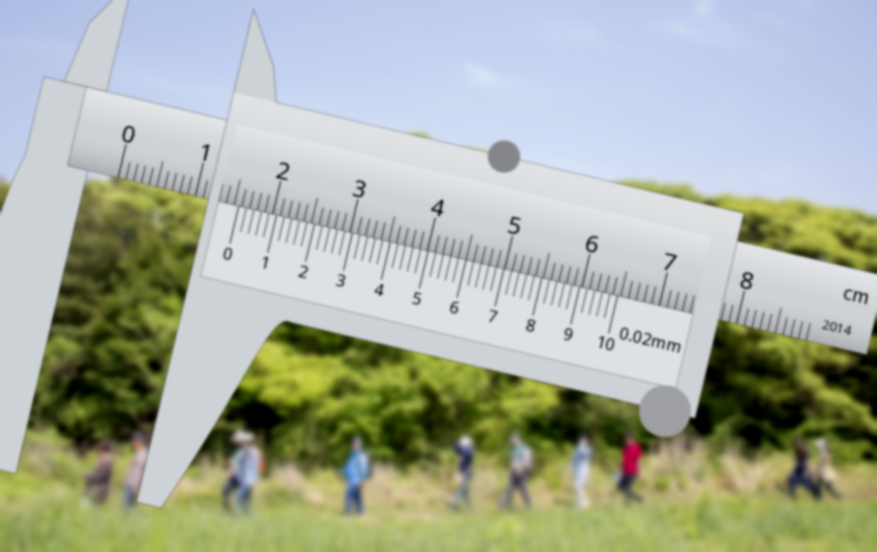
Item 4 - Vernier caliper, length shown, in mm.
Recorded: 15.6 mm
